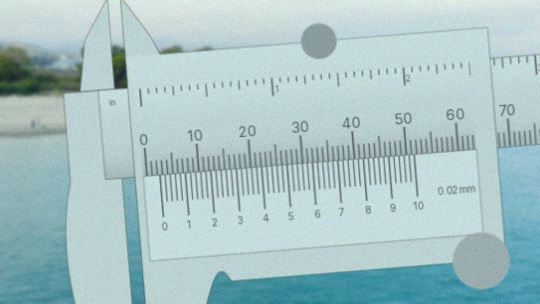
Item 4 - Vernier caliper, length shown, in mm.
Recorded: 2.5 mm
